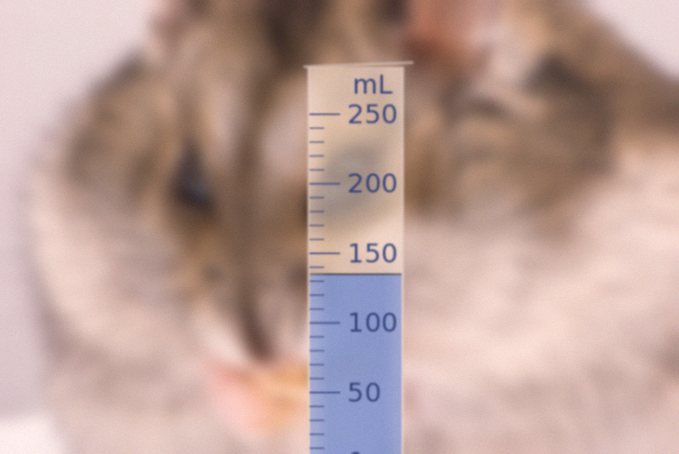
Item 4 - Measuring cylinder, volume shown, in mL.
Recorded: 135 mL
